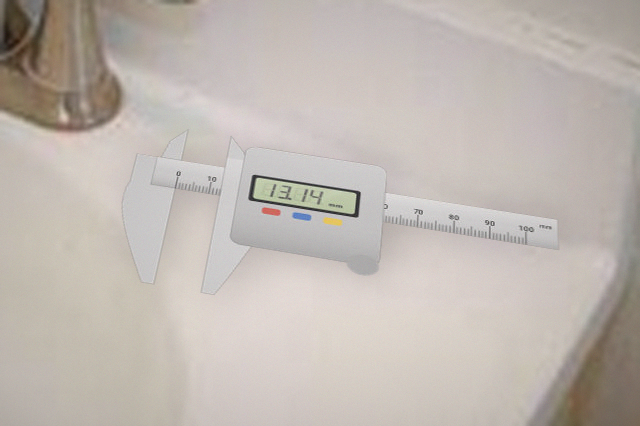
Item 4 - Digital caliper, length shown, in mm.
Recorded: 13.14 mm
